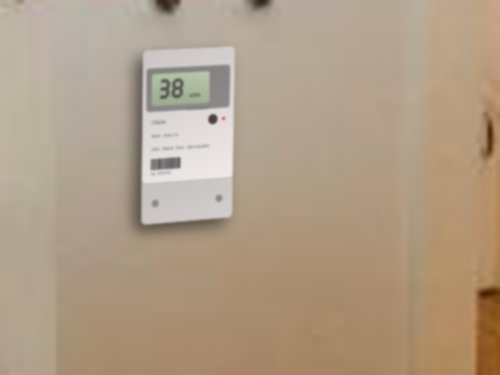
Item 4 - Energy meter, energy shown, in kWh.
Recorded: 38 kWh
